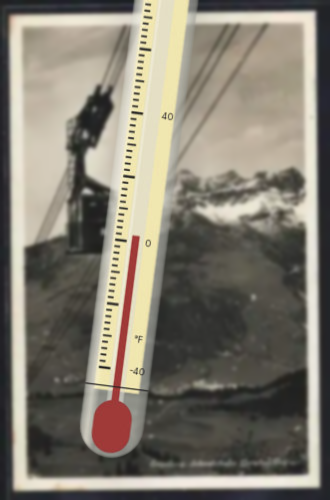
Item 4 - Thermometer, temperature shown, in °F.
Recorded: 2 °F
